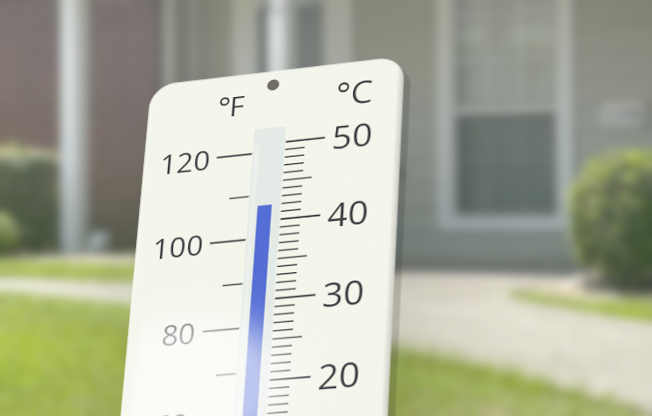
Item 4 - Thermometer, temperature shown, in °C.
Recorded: 42 °C
